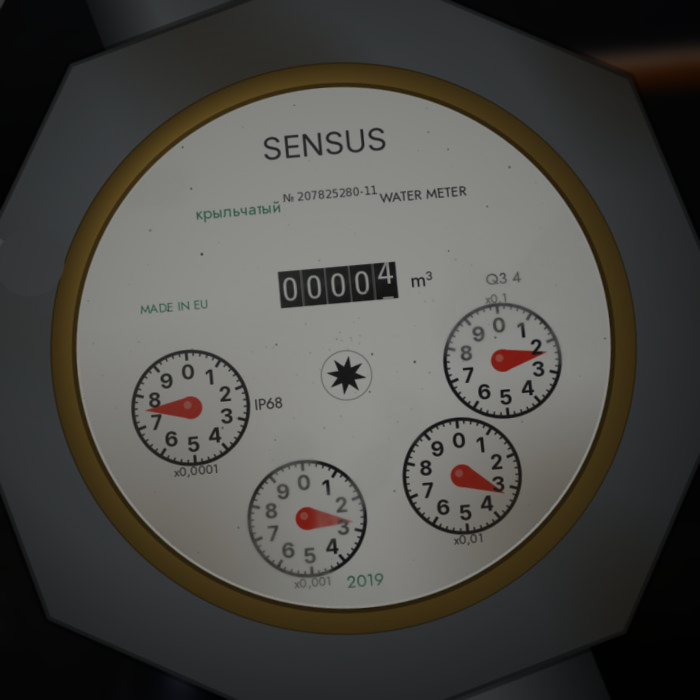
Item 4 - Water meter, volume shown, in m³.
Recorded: 4.2327 m³
